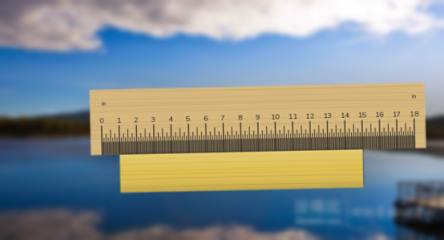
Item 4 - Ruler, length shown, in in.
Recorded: 14 in
